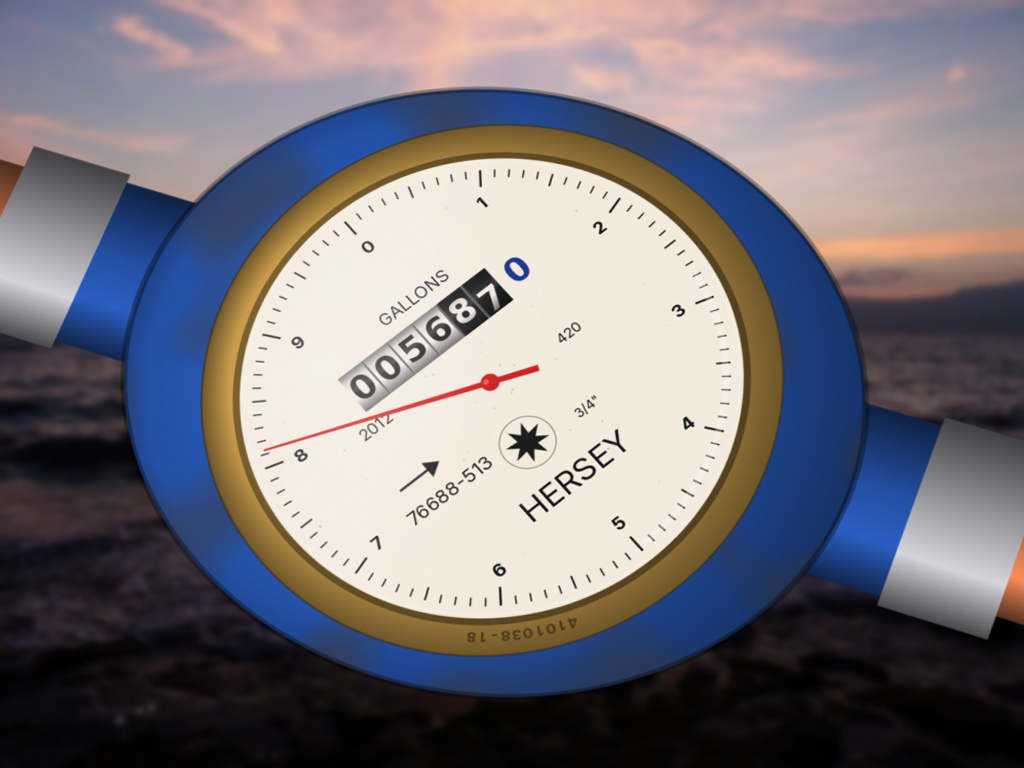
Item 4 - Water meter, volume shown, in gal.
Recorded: 56868.1 gal
